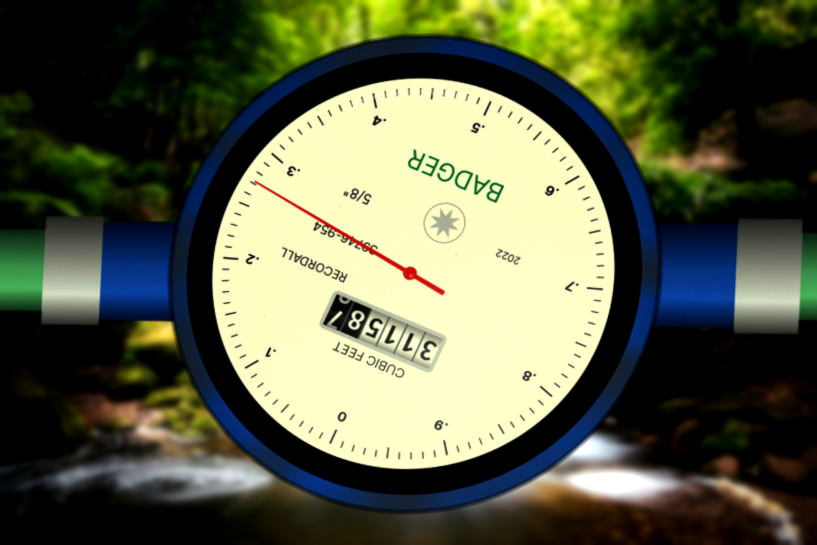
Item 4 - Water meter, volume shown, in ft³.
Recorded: 311587.27 ft³
